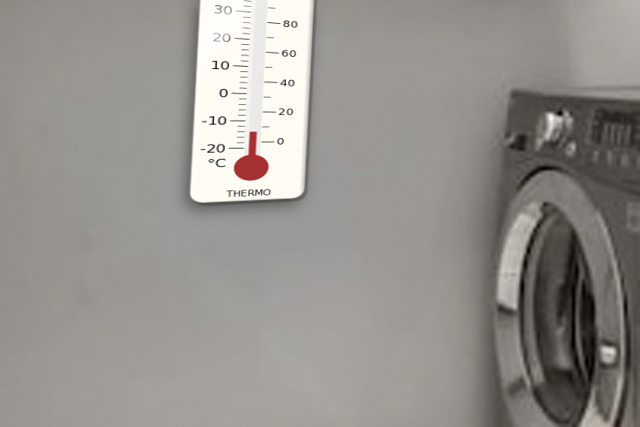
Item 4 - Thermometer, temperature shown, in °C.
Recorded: -14 °C
